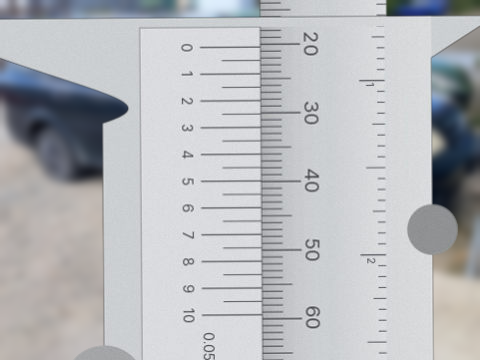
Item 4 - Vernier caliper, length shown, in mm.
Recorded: 20.4 mm
